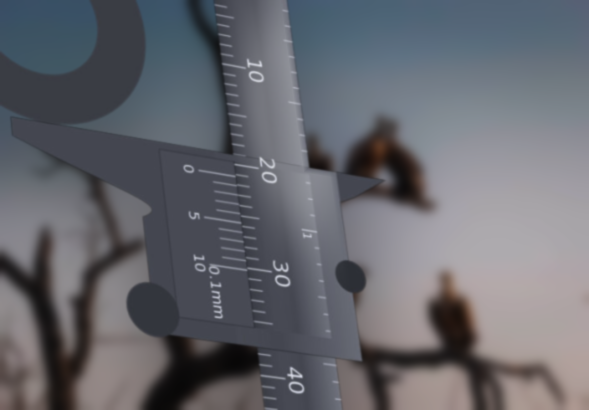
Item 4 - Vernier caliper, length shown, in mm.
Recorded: 21.2 mm
